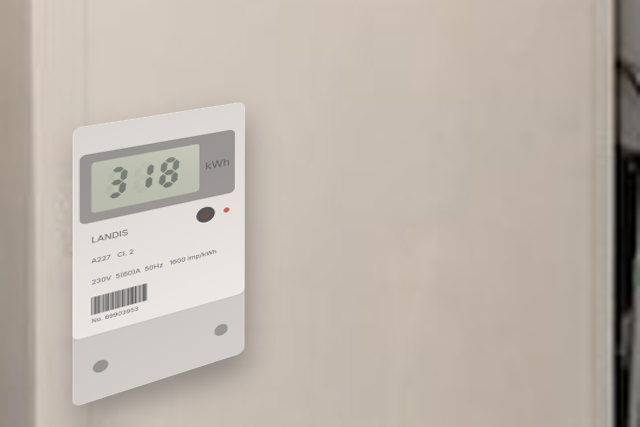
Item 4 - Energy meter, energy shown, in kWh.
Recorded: 318 kWh
